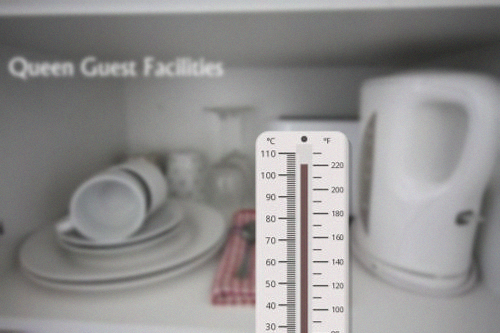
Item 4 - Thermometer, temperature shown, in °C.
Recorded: 105 °C
